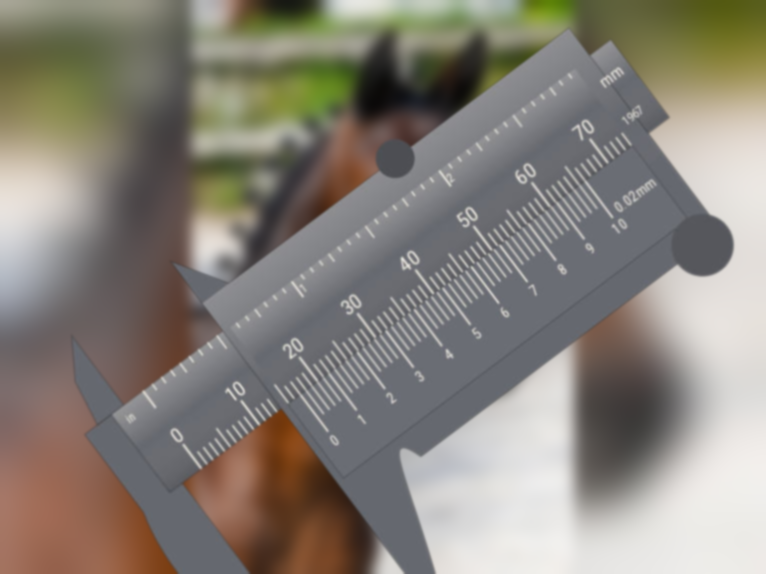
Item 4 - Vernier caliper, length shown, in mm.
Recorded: 17.0 mm
